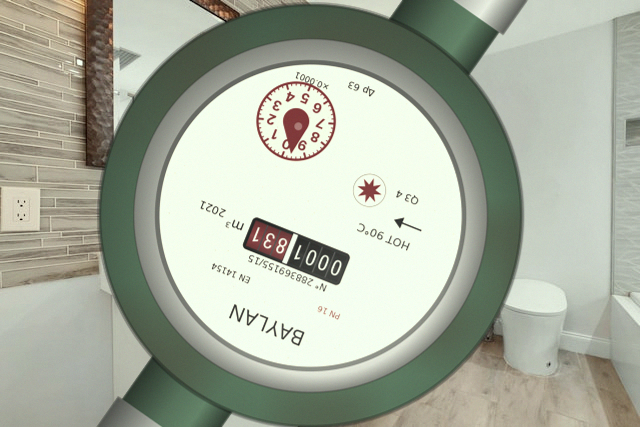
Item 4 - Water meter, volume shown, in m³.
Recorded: 1.8309 m³
